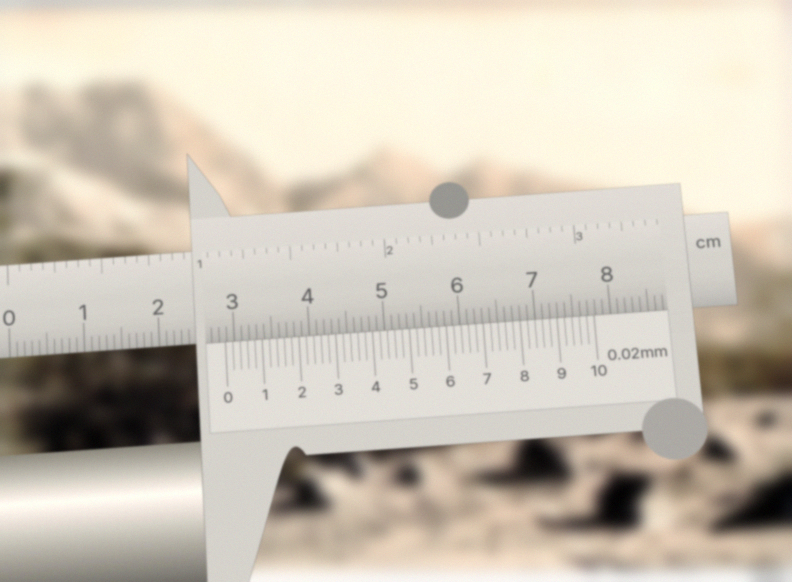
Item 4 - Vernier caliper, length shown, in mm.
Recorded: 28.8 mm
